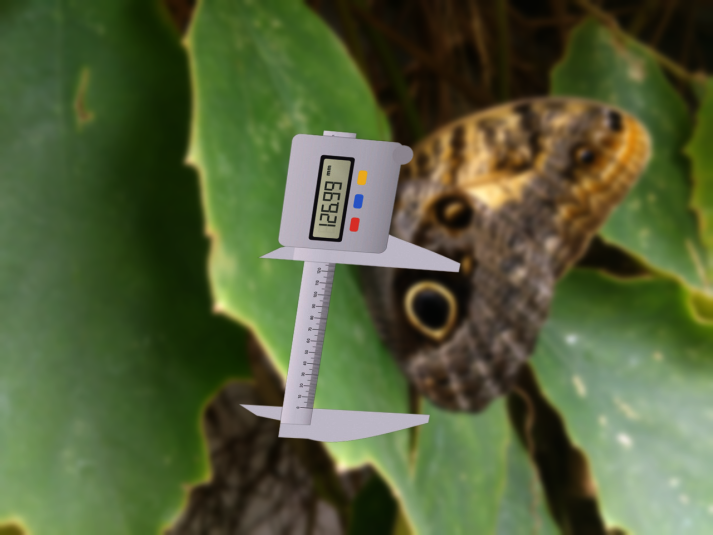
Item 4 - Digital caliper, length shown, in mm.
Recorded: 126.99 mm
